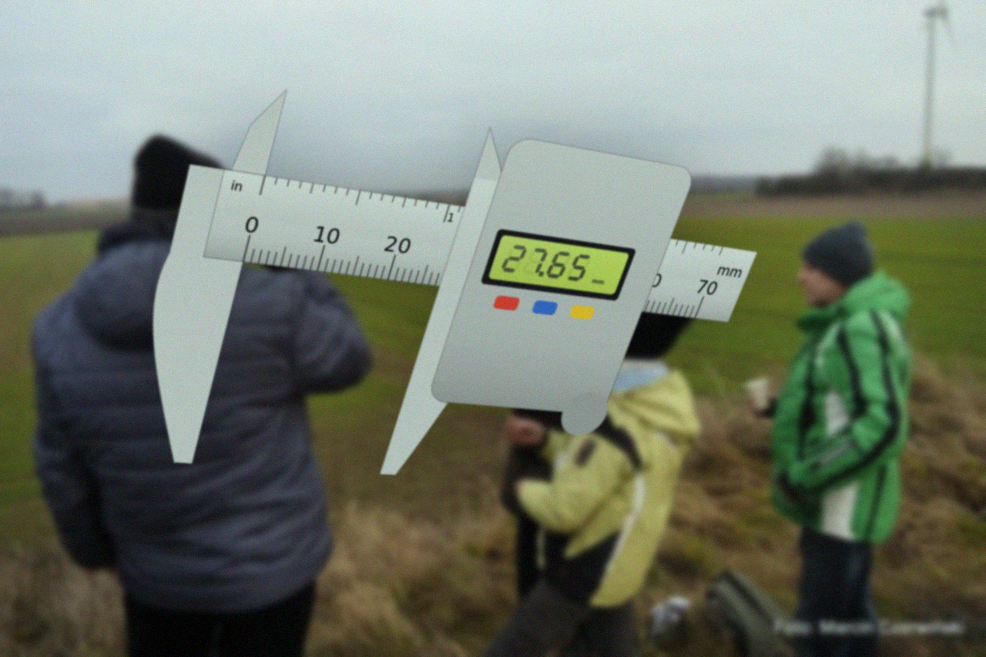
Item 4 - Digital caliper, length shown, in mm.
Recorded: 27.65 mm
